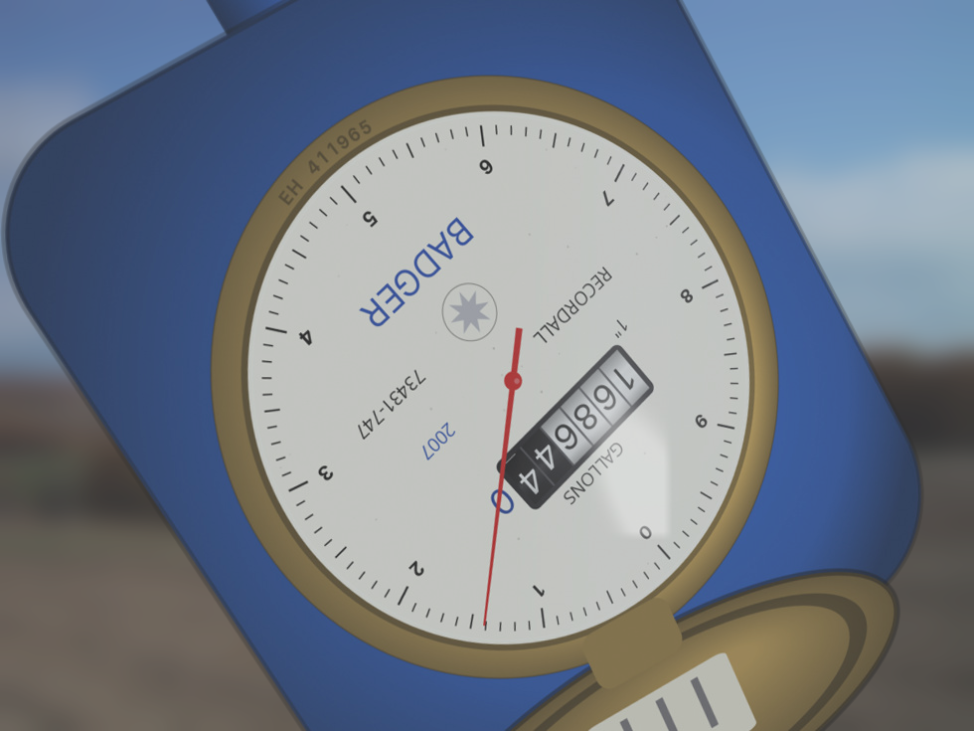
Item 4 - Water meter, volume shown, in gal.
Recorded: 1686441.4 gal
